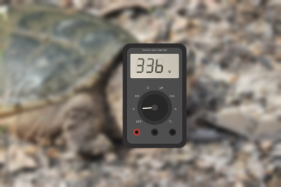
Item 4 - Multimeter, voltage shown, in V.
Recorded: 336 V
